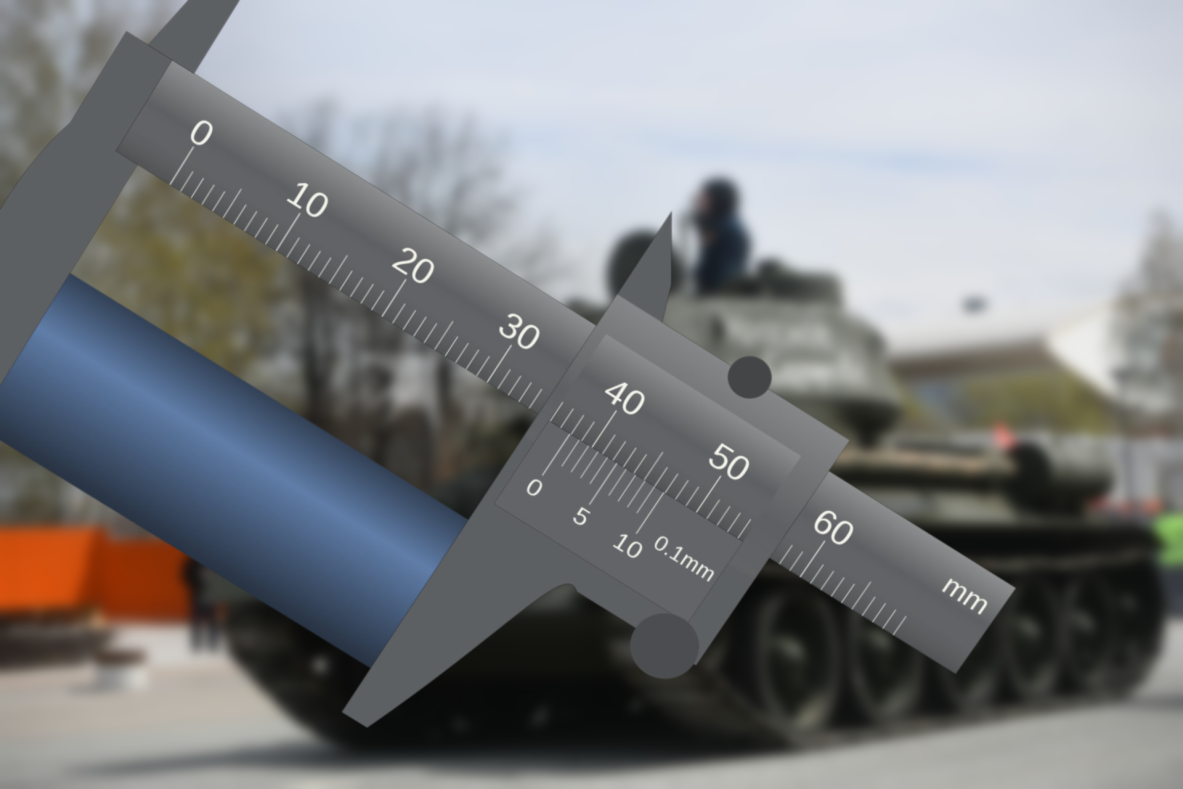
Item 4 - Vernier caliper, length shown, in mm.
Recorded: 37.9 mm
